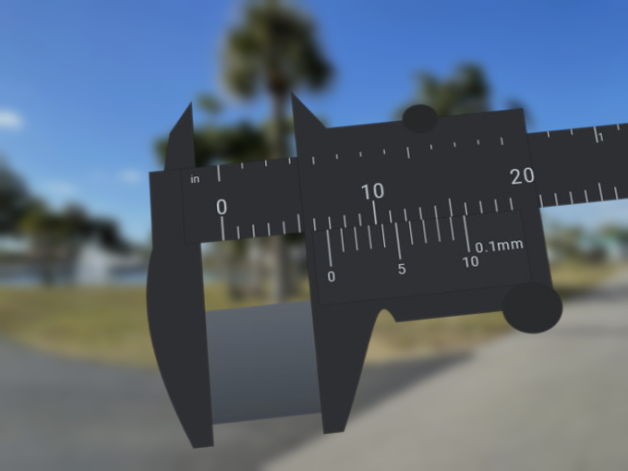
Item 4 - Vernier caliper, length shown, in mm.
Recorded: 6.8 mm
